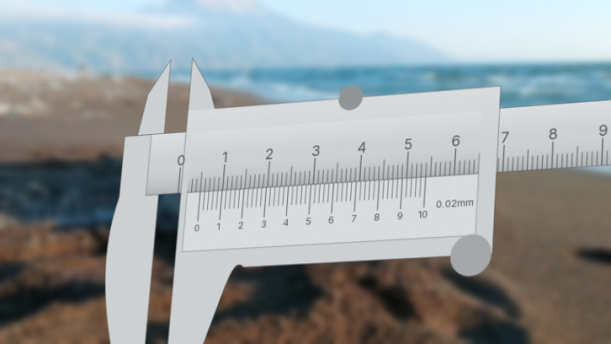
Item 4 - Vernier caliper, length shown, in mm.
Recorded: 5.0 mm
